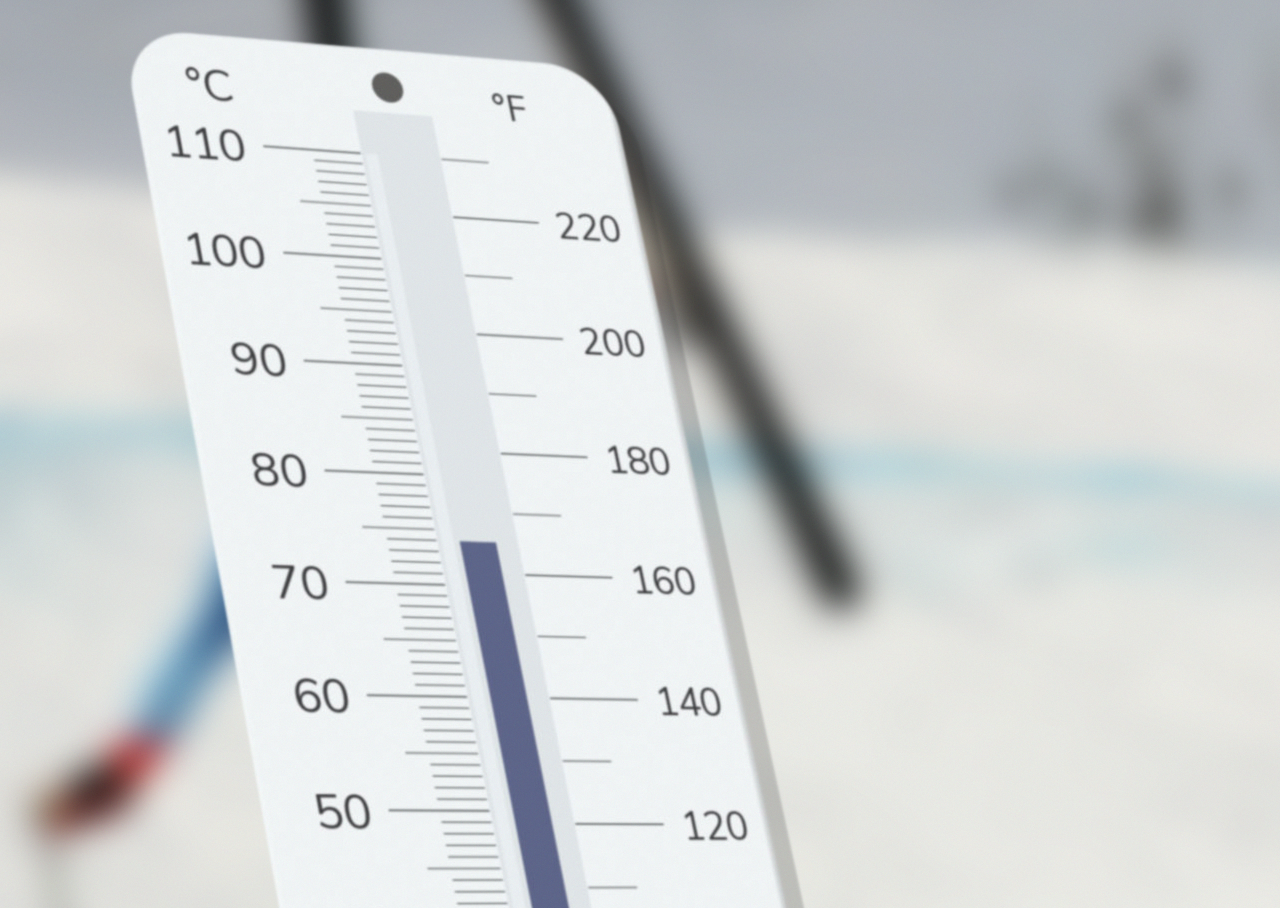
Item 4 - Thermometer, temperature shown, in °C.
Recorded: 74 °C
